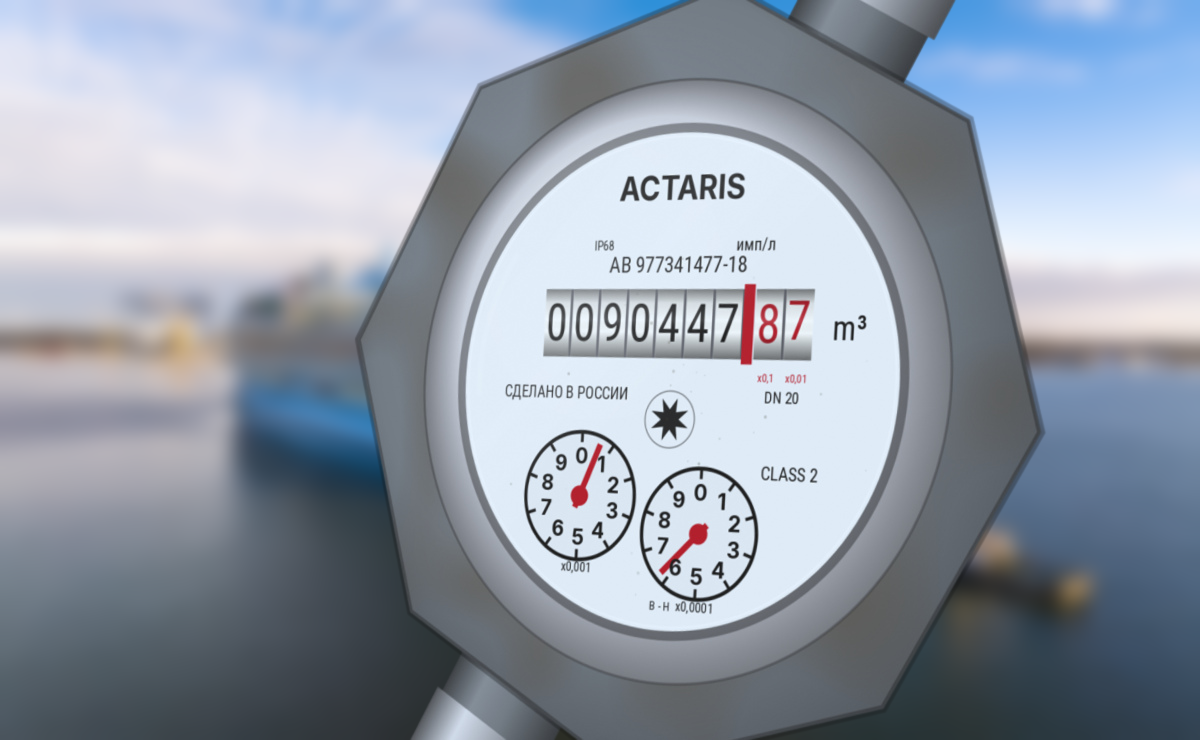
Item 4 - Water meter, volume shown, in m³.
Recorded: 90447.8706 m³
